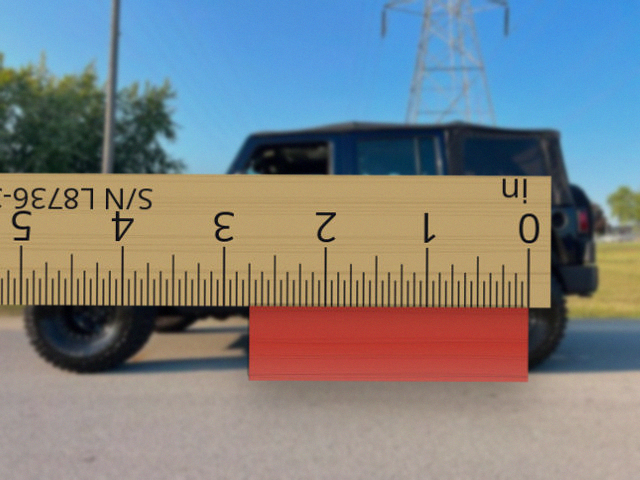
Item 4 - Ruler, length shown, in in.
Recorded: 2.75 in
